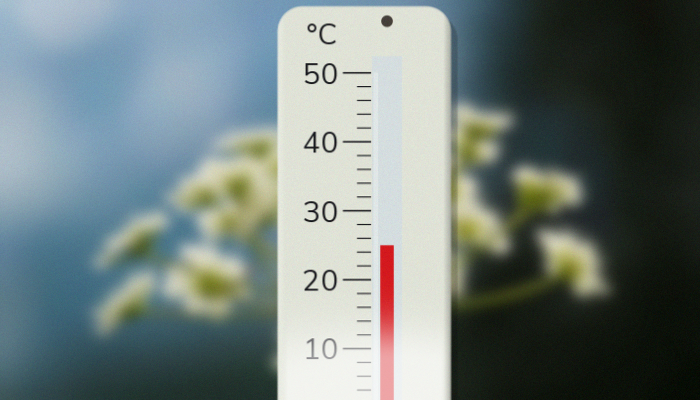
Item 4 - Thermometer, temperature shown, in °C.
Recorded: 25 °C
